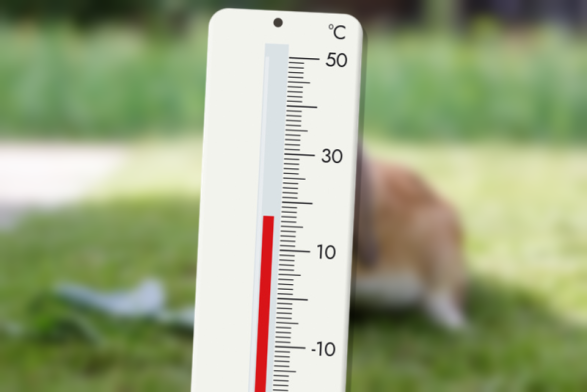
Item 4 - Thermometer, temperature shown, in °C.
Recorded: 17 °C
